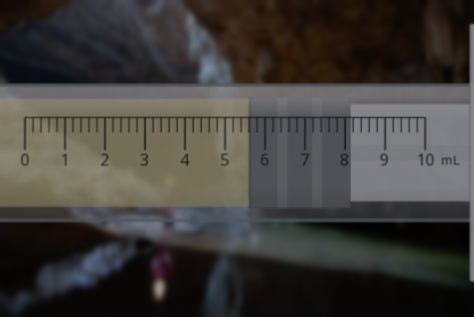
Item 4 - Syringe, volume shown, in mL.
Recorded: 5.6 mL
